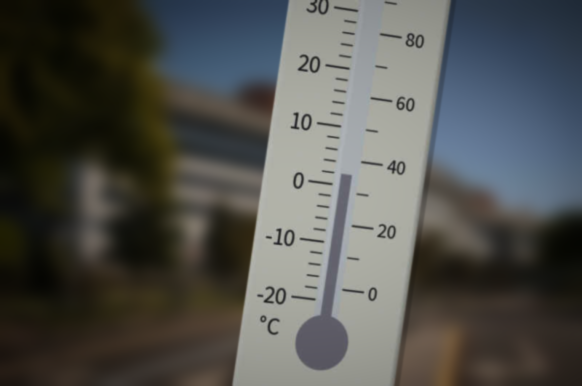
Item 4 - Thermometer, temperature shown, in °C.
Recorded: 2 °C
